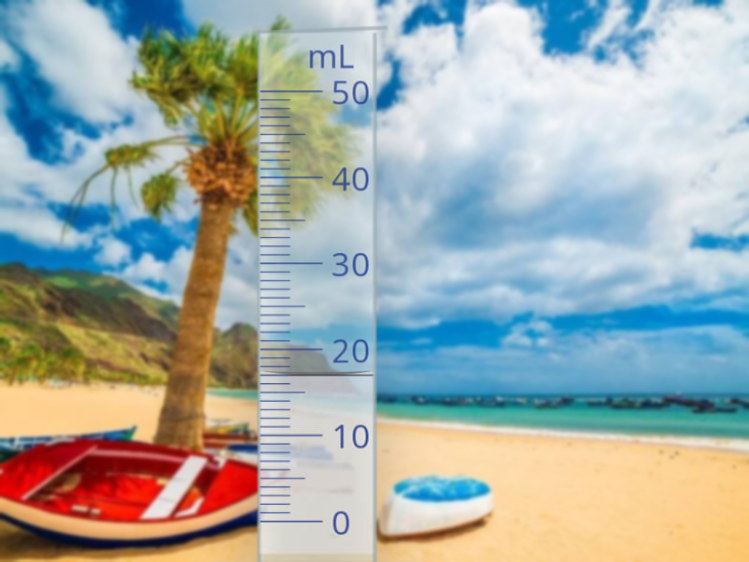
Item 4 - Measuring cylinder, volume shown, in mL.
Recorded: 17 mL
